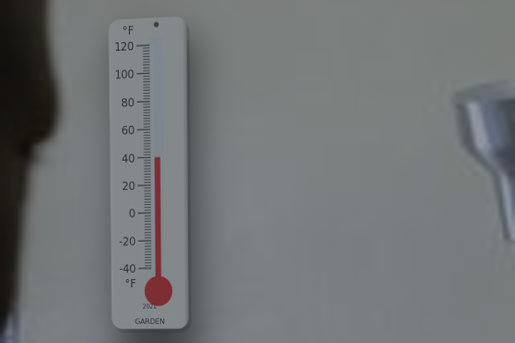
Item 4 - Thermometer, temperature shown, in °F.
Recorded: 40 °F
